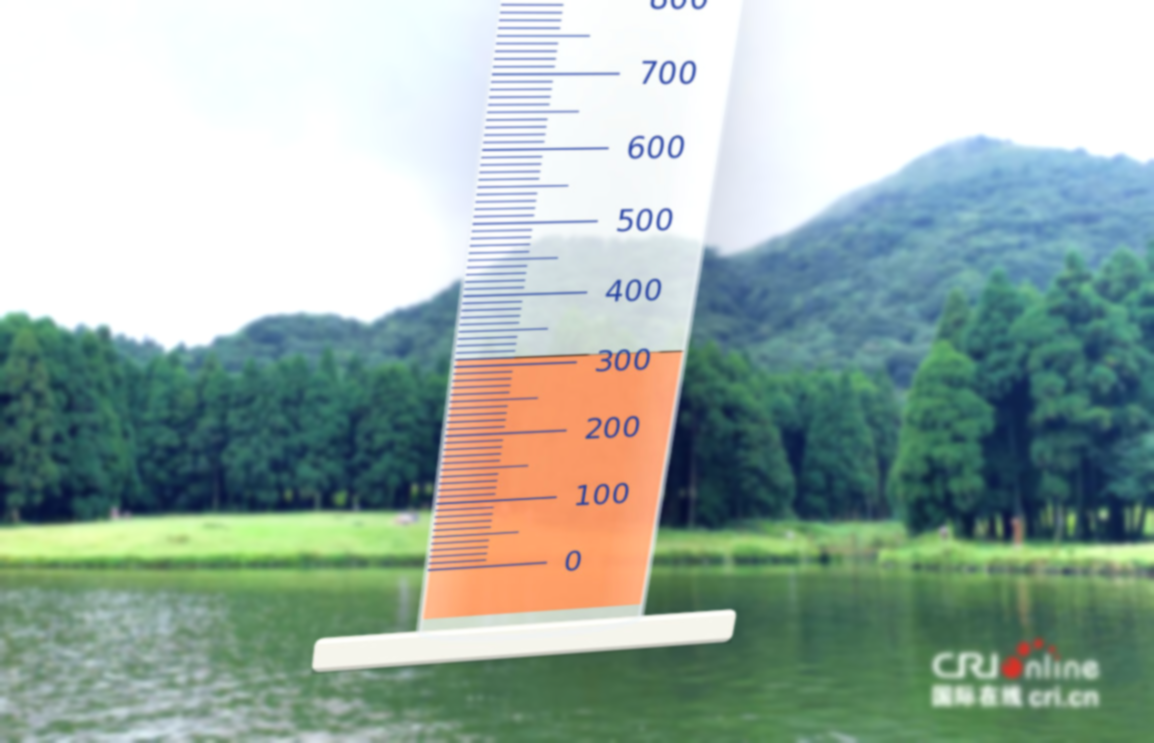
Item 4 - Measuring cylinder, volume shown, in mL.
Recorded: 310 mL
